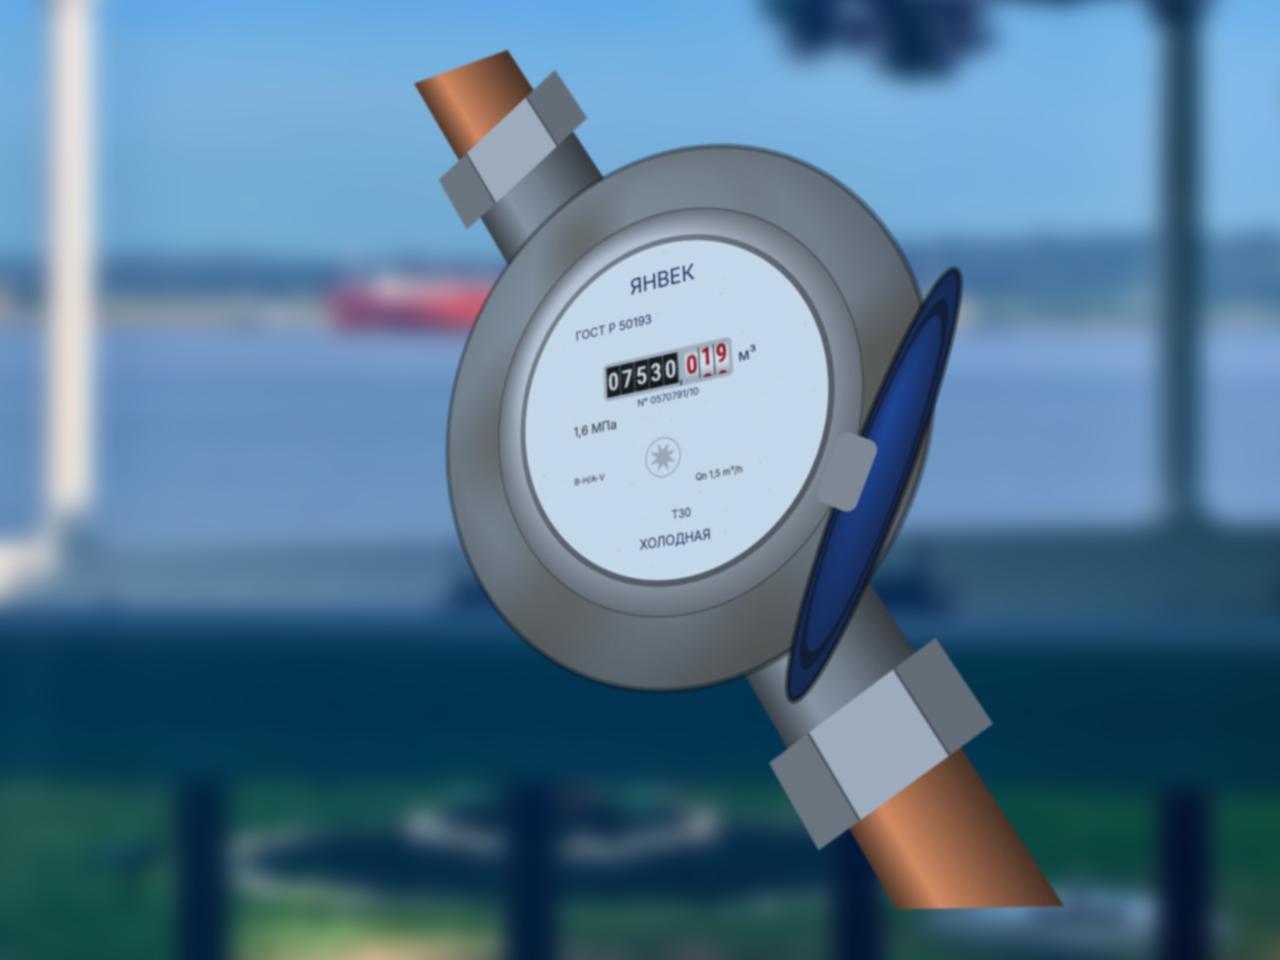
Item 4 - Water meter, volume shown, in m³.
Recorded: 7530.019 m³
